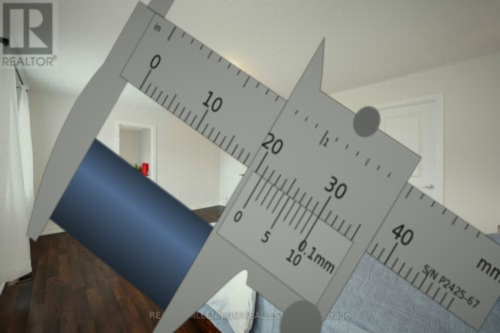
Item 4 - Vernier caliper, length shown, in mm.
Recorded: 21.0 mm
